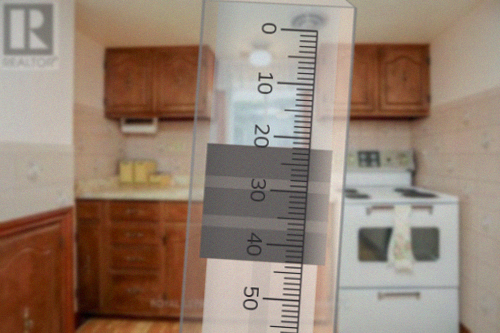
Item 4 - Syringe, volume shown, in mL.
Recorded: 22 mL
